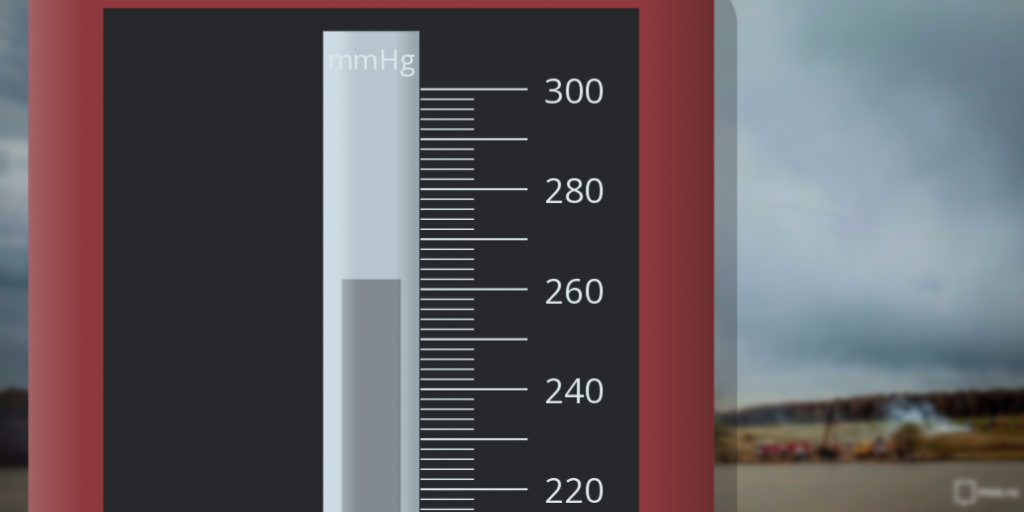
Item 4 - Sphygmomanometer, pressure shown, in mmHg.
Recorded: 262 mmHg
